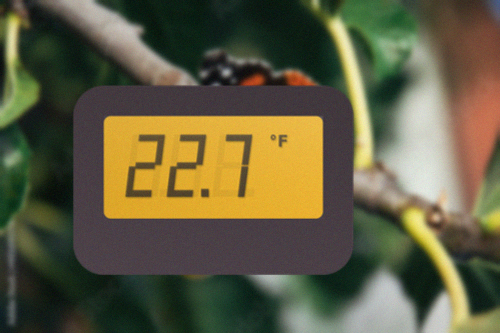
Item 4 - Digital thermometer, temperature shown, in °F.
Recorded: 22.7 °F
